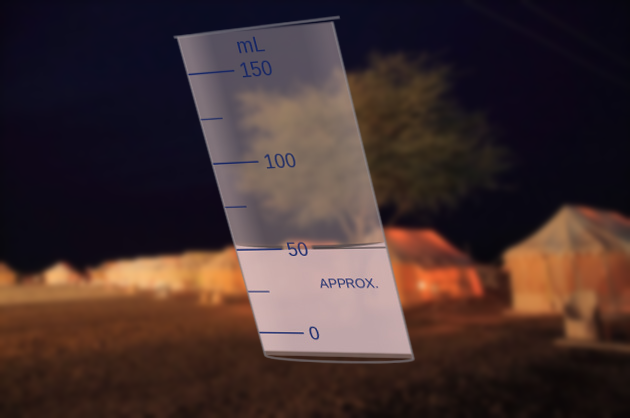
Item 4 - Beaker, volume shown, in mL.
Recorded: 50 mL
